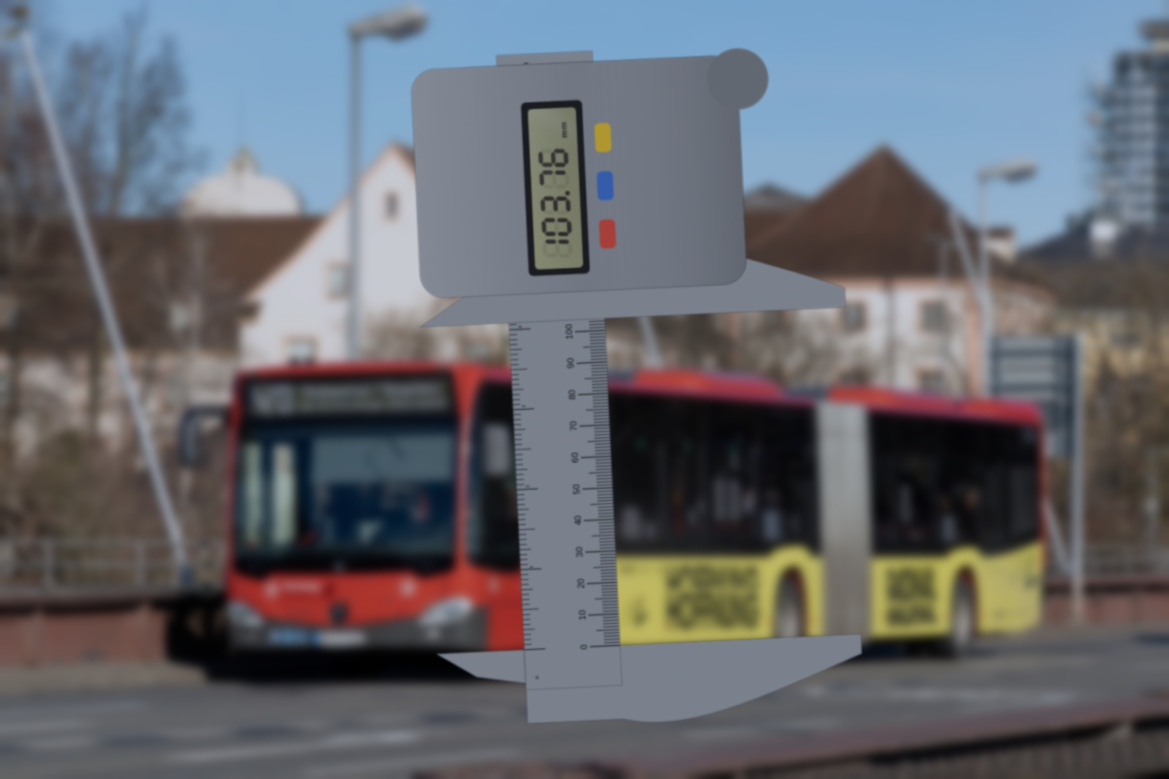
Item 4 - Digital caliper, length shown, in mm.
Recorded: 103.76 mm
